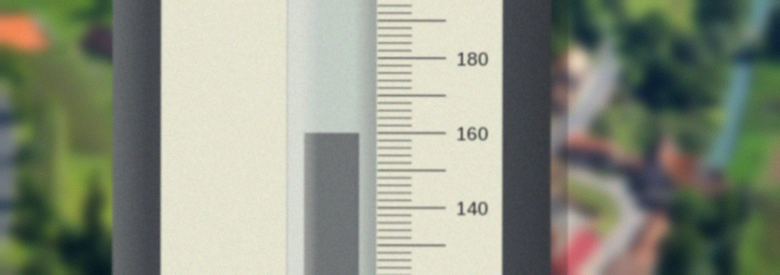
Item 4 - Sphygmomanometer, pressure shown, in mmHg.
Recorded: 160 mmHg
